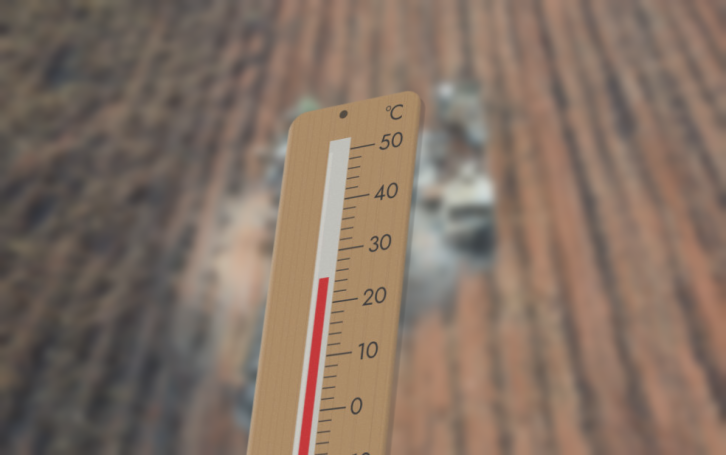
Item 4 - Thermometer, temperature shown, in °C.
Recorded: 25 °C
